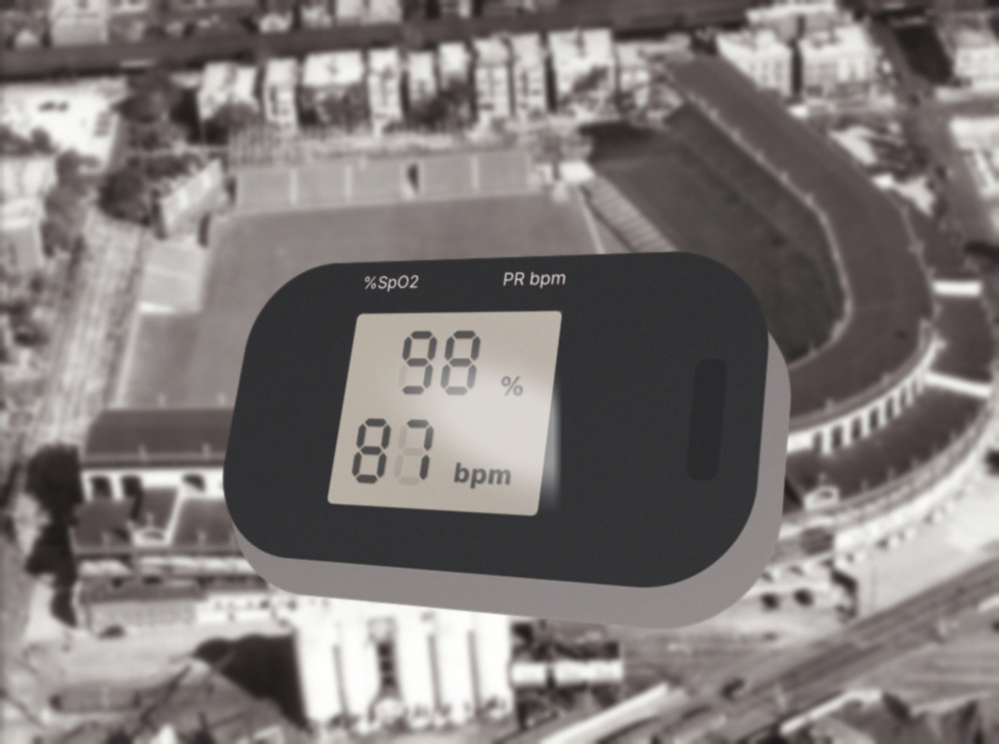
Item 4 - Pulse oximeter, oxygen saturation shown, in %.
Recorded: 98 %
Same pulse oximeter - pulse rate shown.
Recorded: 87 bpm
